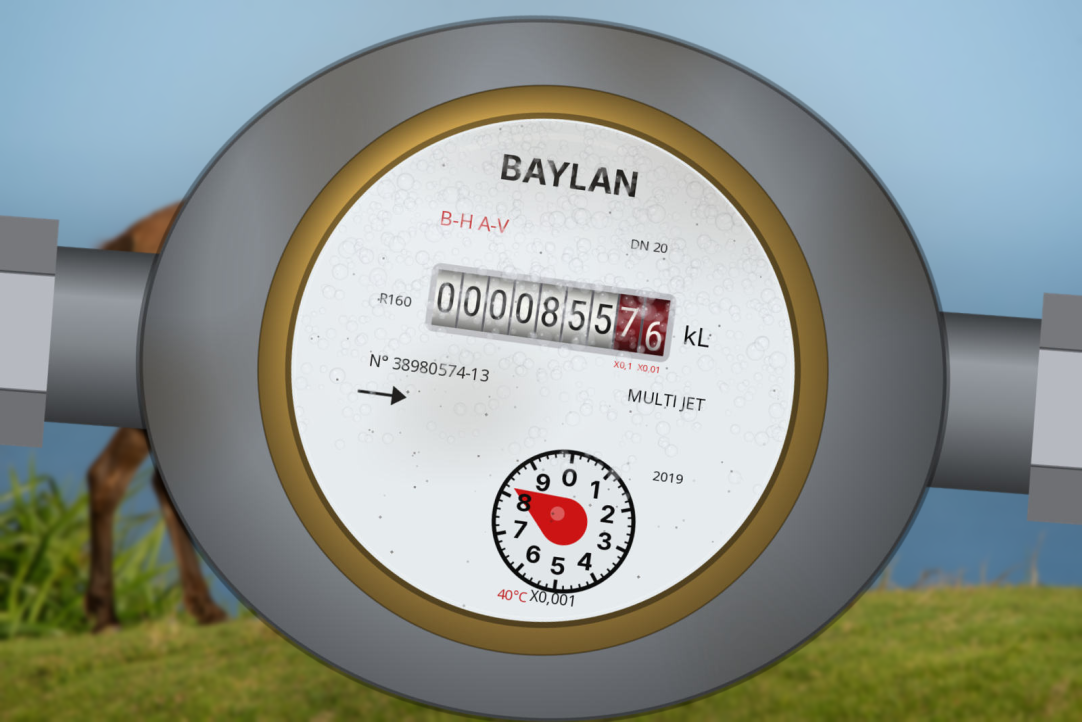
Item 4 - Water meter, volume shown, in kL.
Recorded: 855.758 kL
